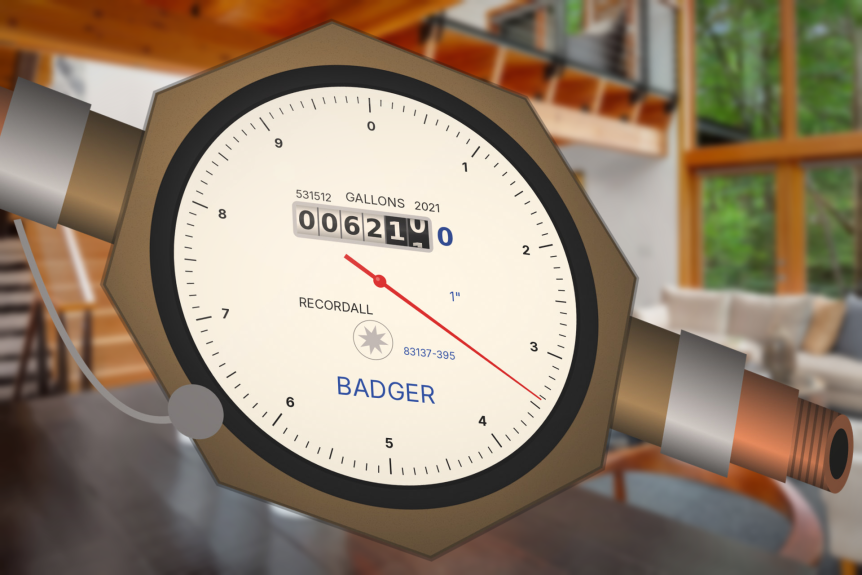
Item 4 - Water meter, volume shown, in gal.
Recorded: 62103.4 gal
